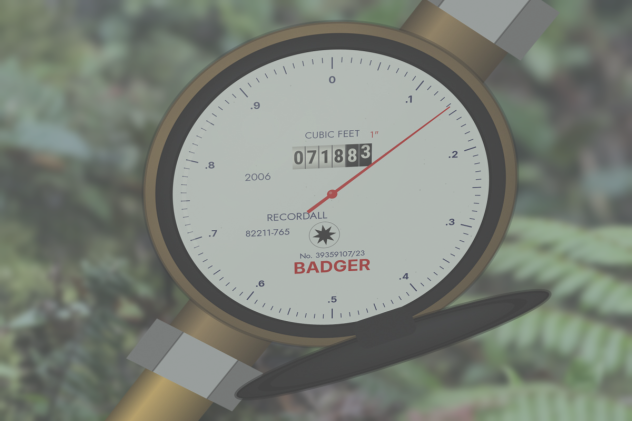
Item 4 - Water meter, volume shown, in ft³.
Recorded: 71883.14 ft³
